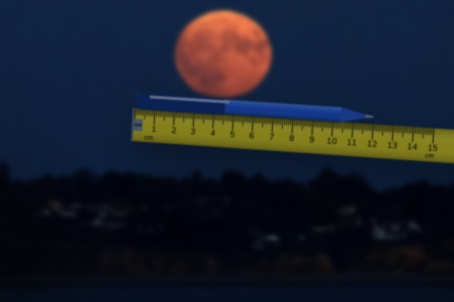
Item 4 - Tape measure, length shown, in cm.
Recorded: 12 cm
